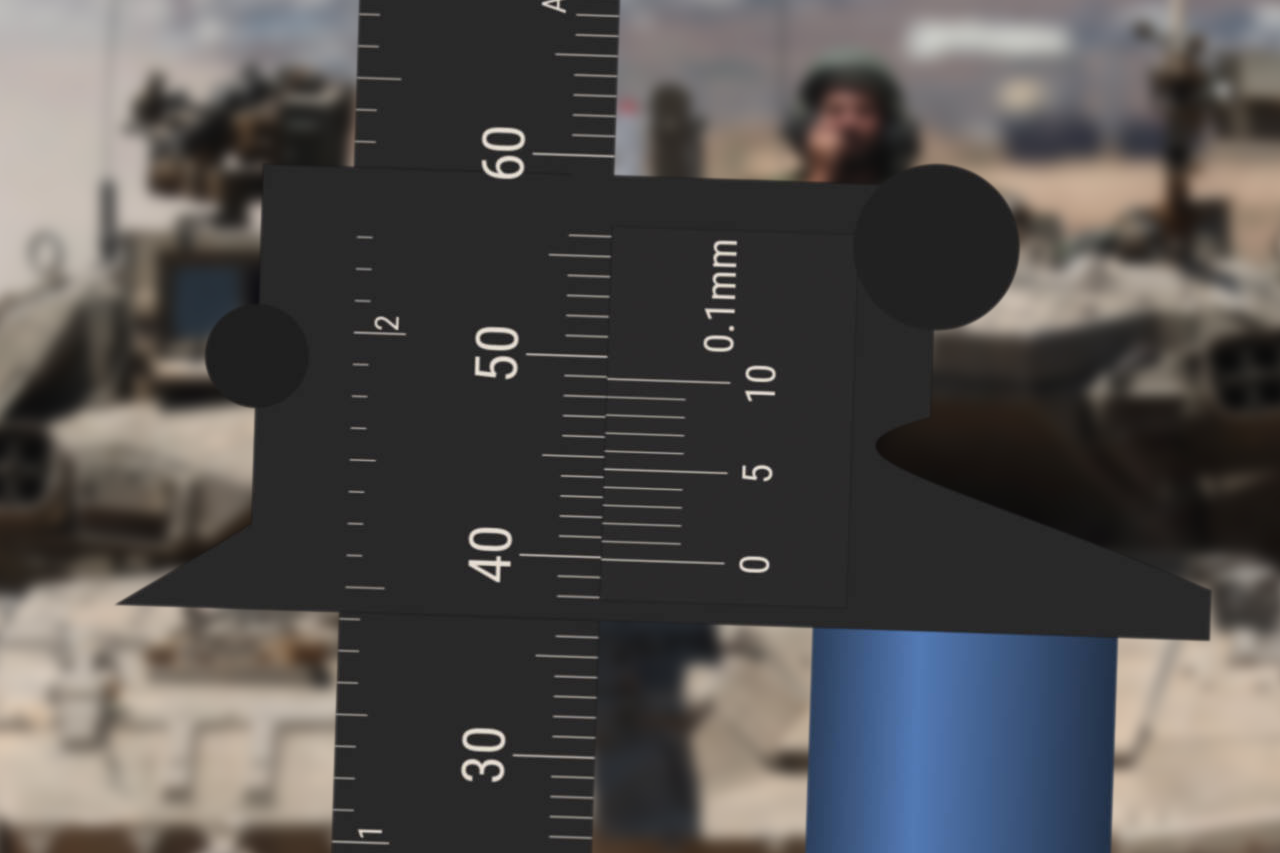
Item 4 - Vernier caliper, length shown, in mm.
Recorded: 39.9 mm
